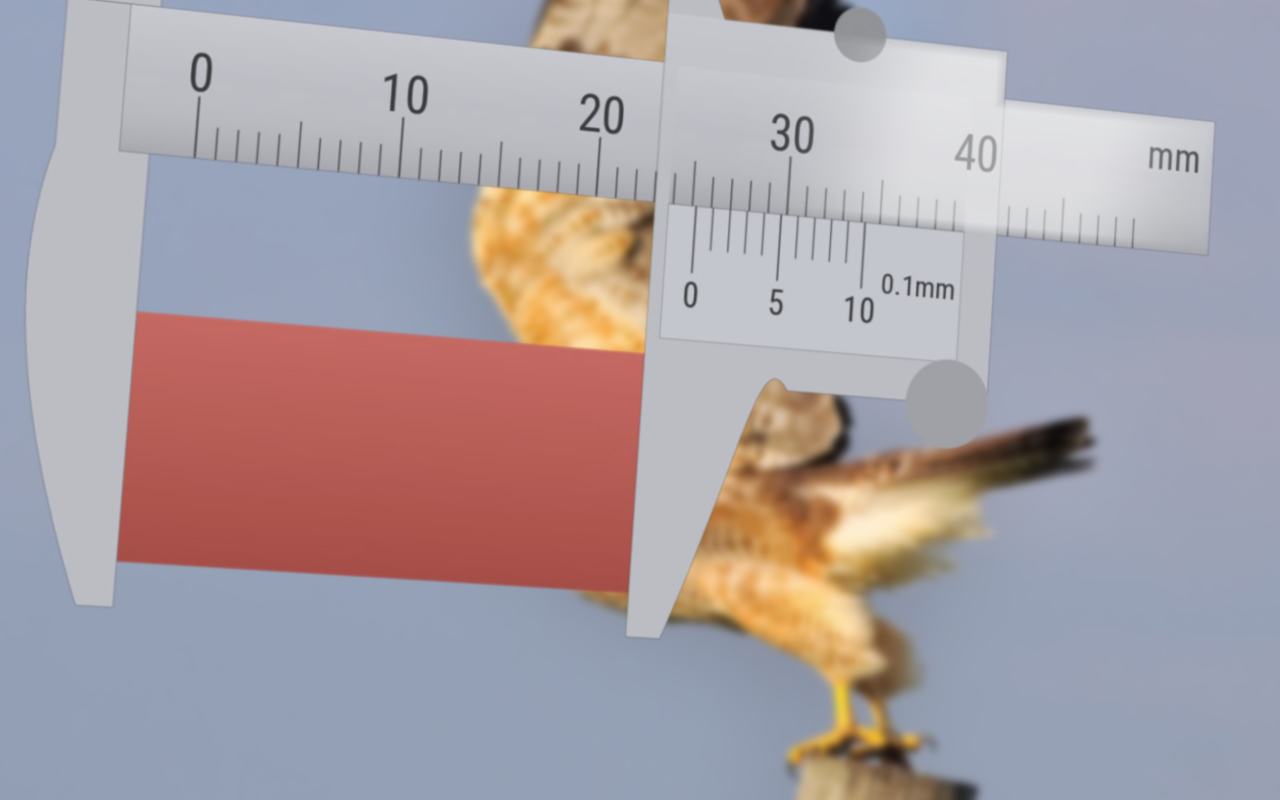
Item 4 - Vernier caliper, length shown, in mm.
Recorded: 25.2 mm
